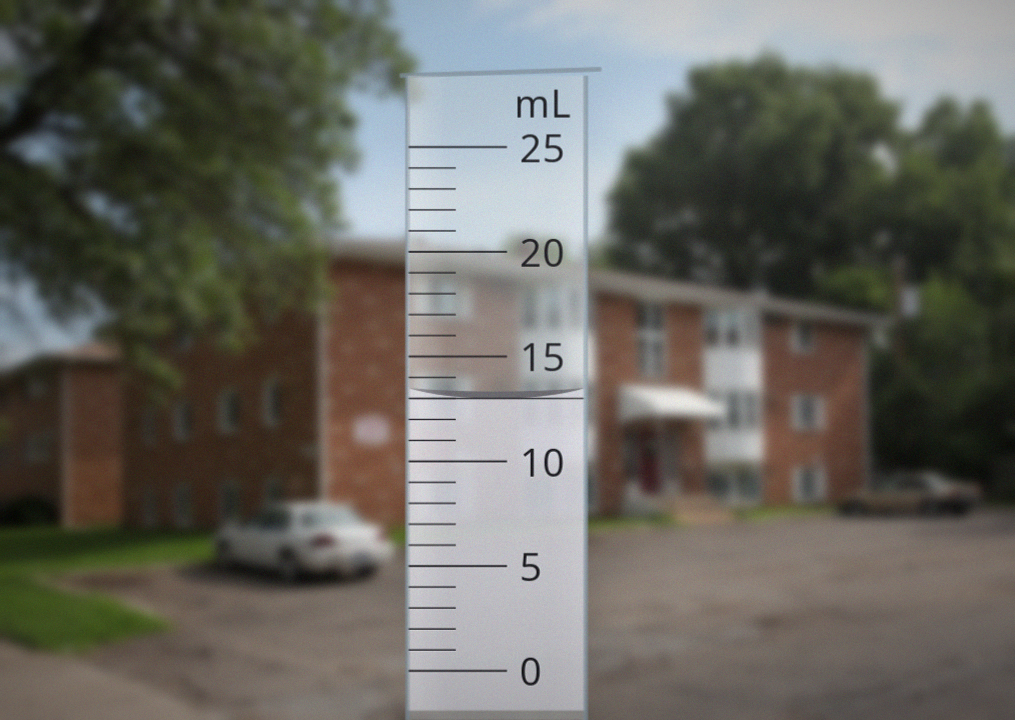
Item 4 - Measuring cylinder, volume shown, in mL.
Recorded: 13 mL
